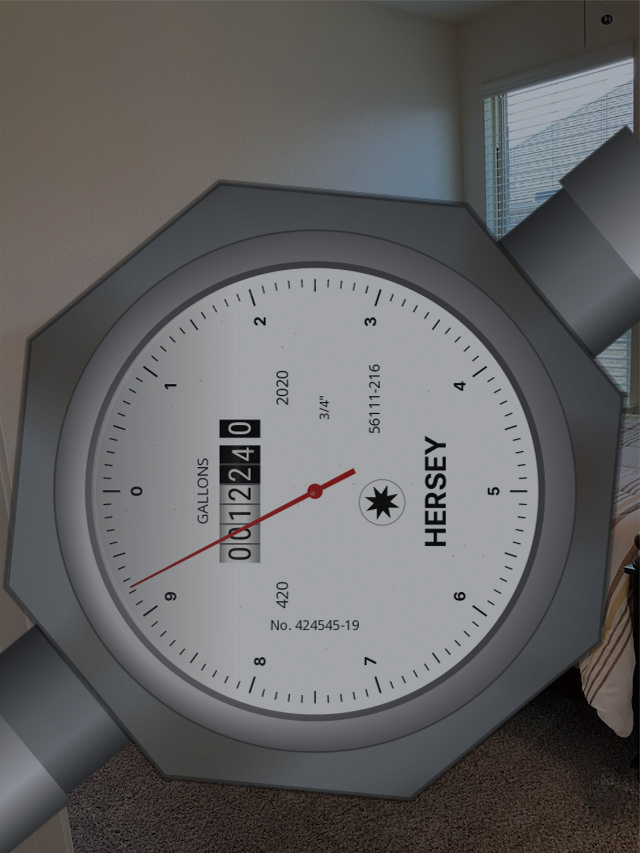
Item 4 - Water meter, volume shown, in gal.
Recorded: 12239.2 gal
